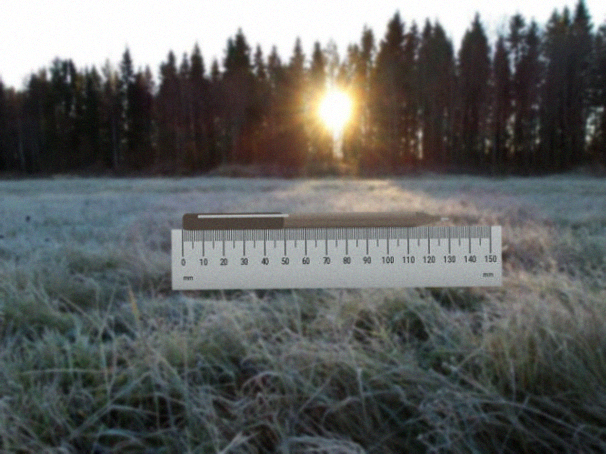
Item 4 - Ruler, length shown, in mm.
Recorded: 130 mm
